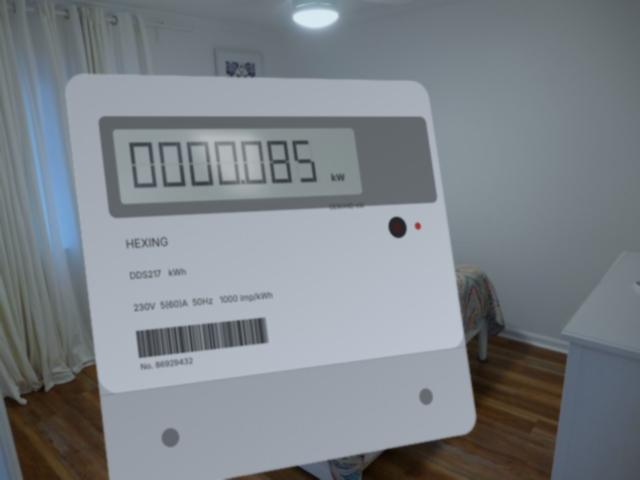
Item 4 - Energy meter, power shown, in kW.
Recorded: 0.085 kW
